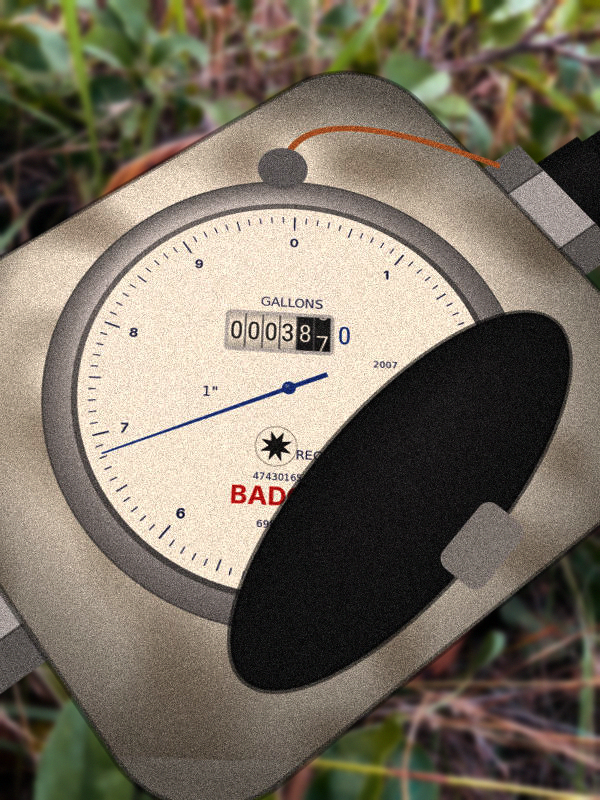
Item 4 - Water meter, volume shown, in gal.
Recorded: 3866.8 gal
